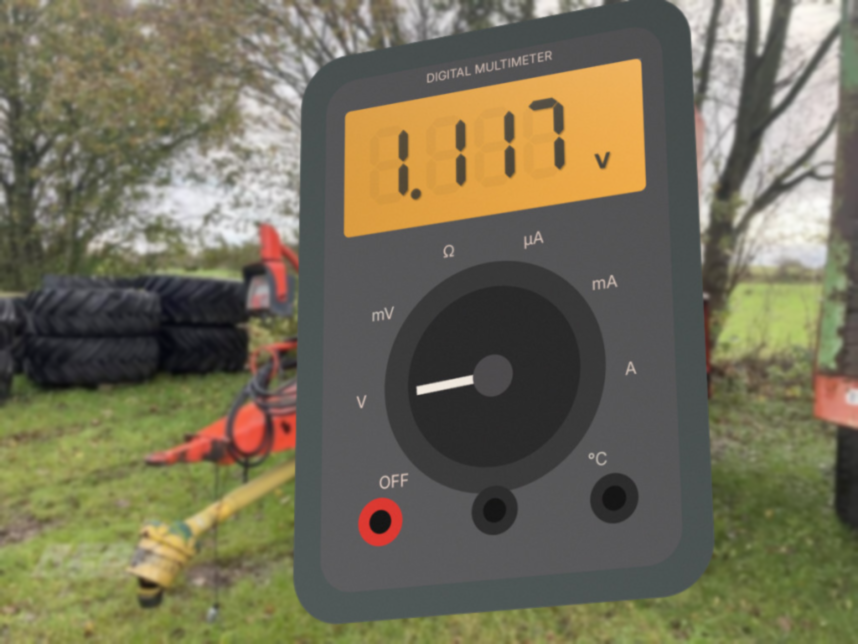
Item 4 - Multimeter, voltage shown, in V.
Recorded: 1.117 V
